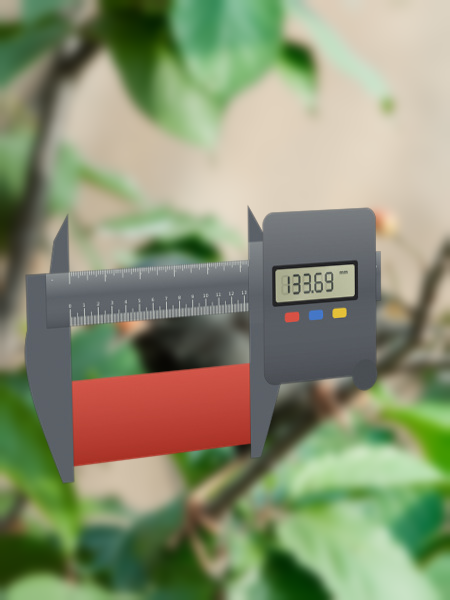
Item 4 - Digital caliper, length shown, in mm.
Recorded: 133.69 mm
